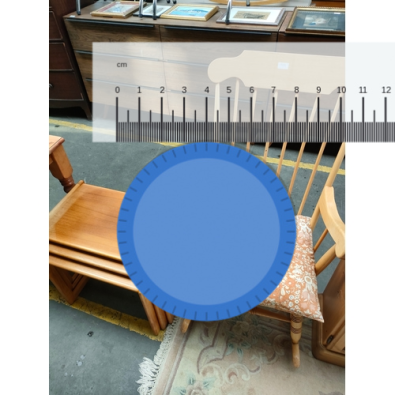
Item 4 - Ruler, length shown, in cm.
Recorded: 8 cm
